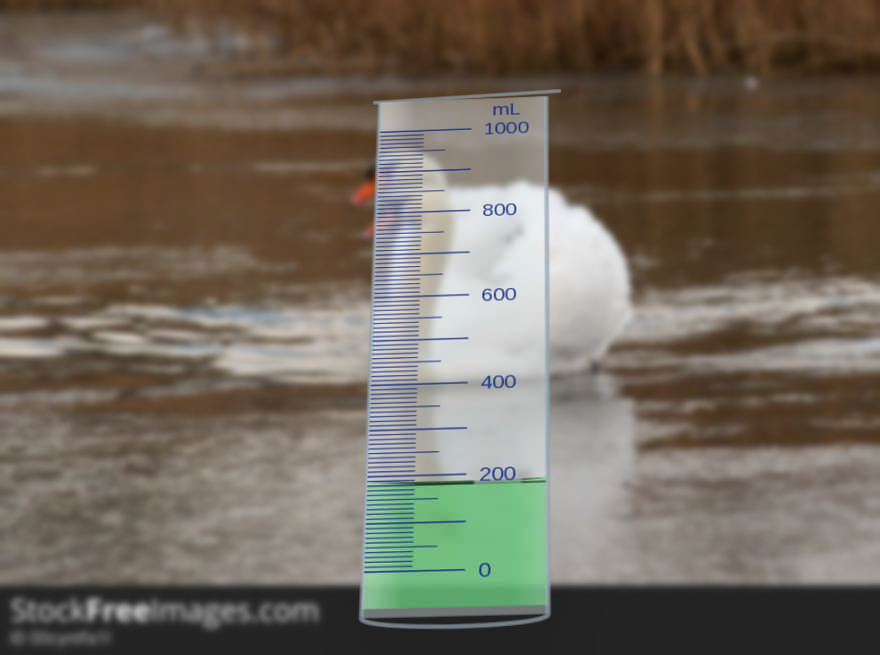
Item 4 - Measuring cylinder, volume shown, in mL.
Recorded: 180 mL
